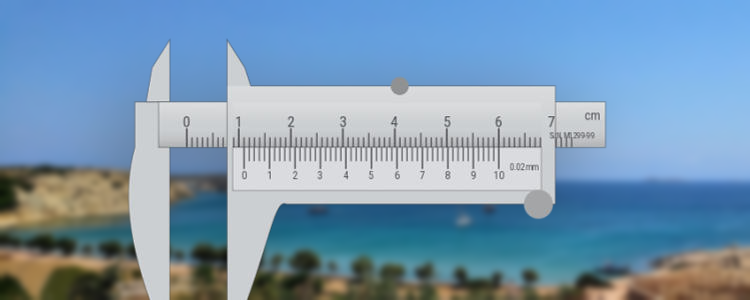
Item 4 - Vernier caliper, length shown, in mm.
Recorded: 11.0 mm
